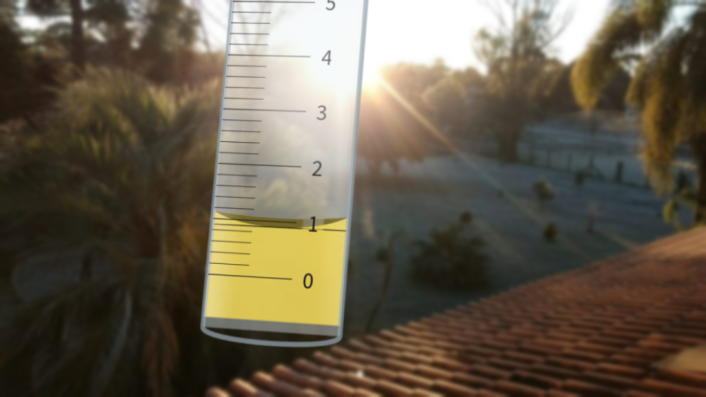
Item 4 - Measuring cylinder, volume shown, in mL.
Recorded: 0.9 mL
